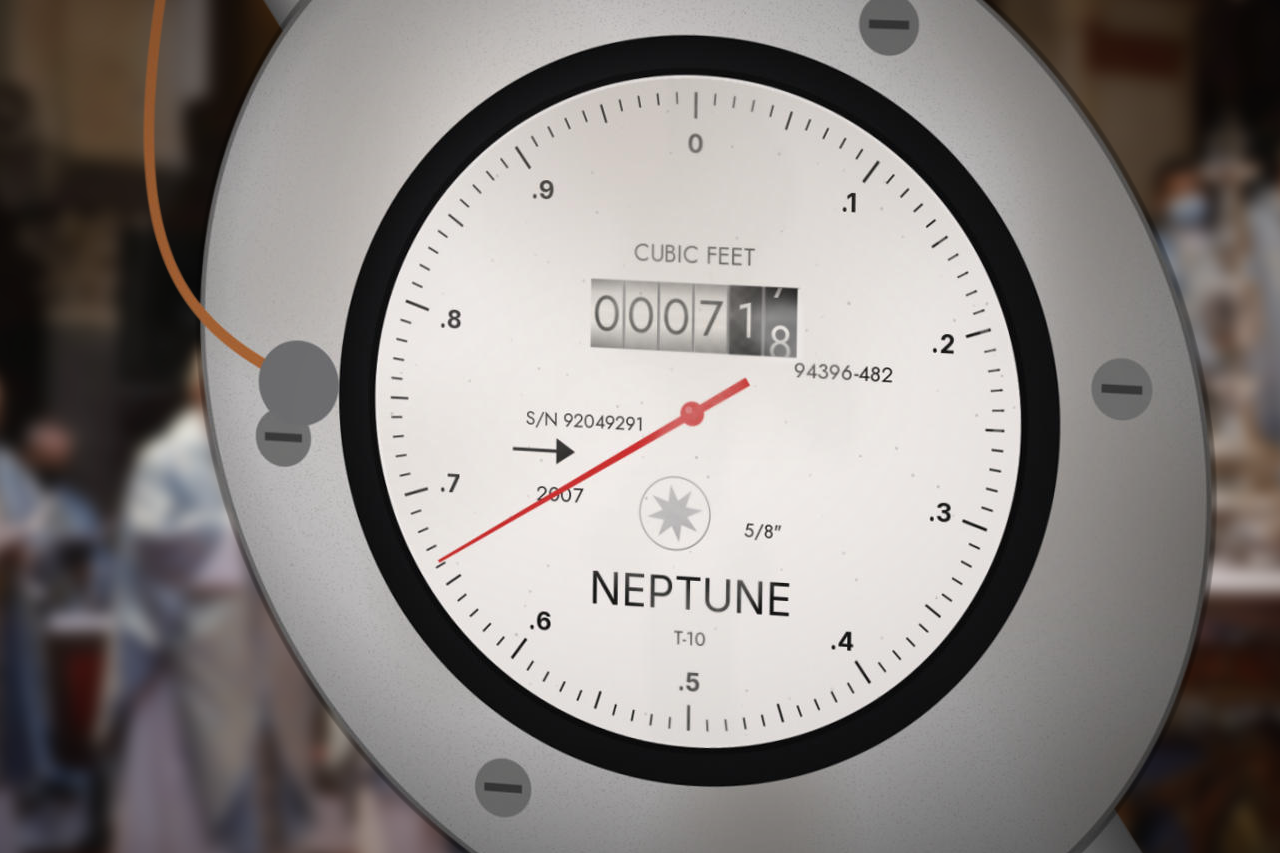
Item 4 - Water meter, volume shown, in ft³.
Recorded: 717.66 ft³
